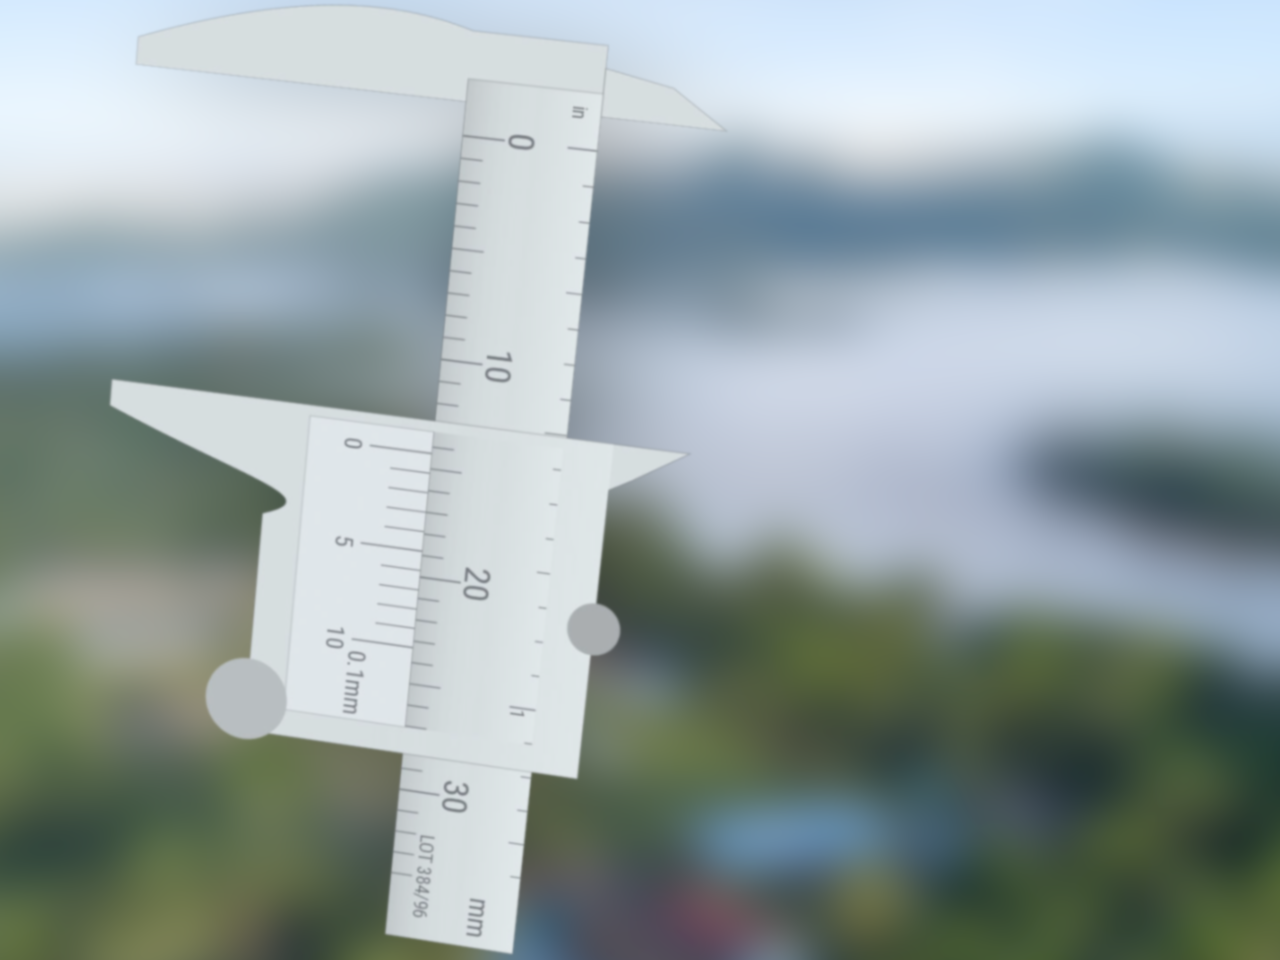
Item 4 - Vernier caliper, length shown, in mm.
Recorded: 14.3 mm
